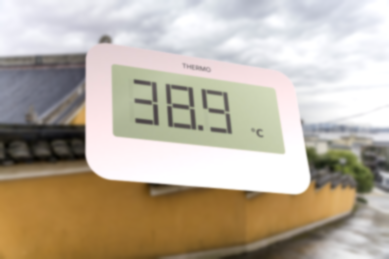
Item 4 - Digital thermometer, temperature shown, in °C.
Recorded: 38.9 °C
